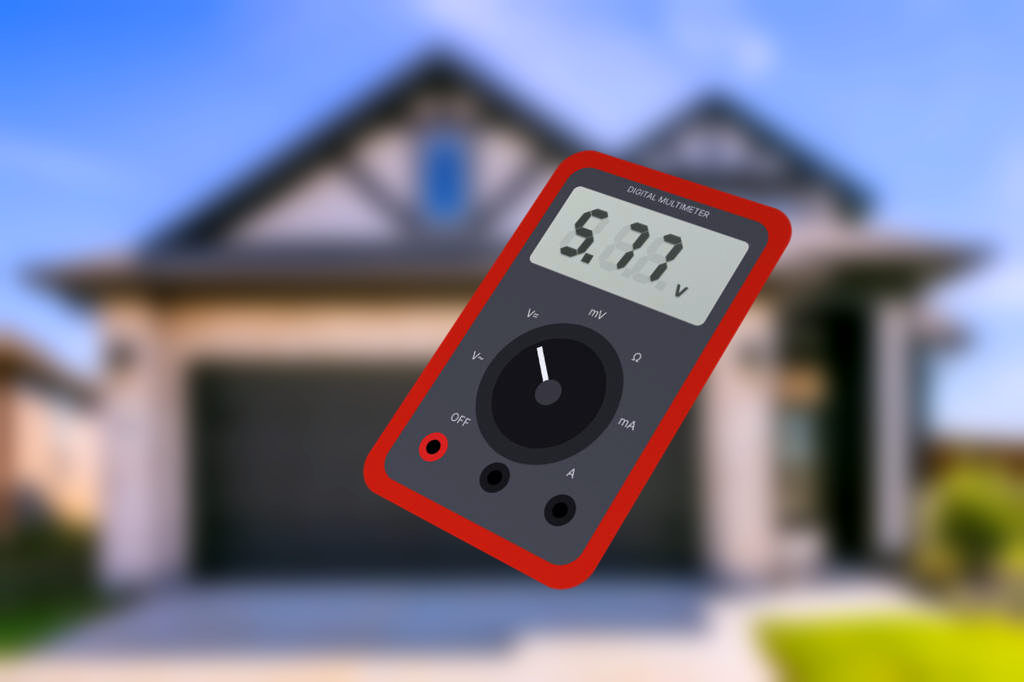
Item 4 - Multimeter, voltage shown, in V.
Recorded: 5.77 V
